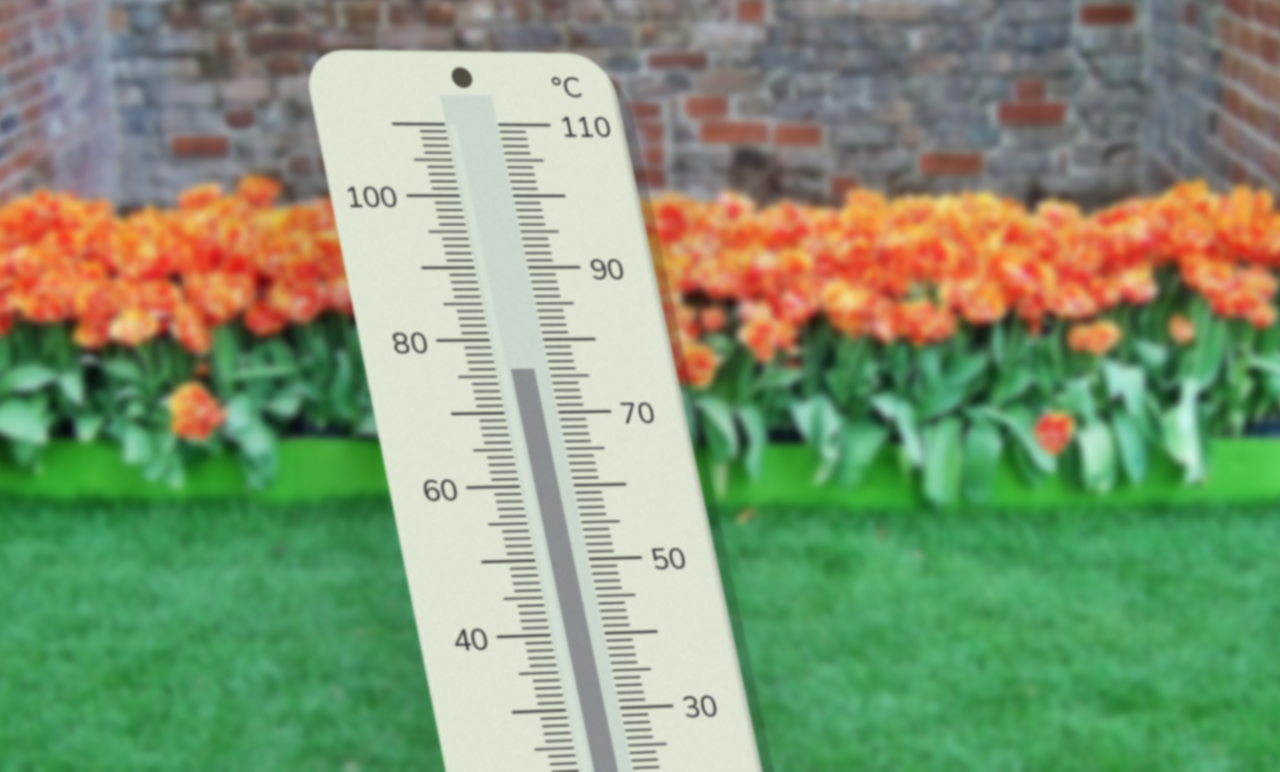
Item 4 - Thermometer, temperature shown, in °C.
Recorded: 76 °C
